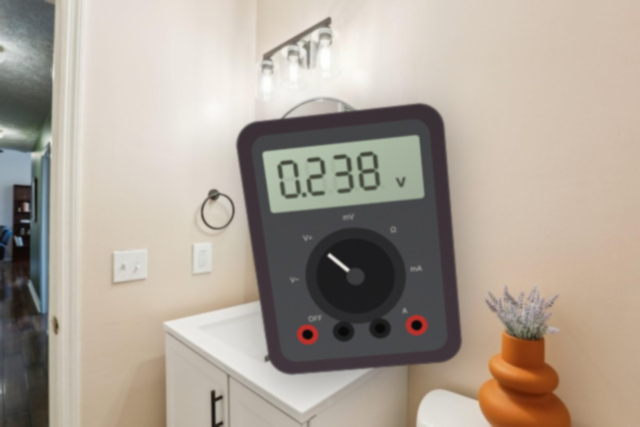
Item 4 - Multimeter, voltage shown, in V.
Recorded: 0.238 V
